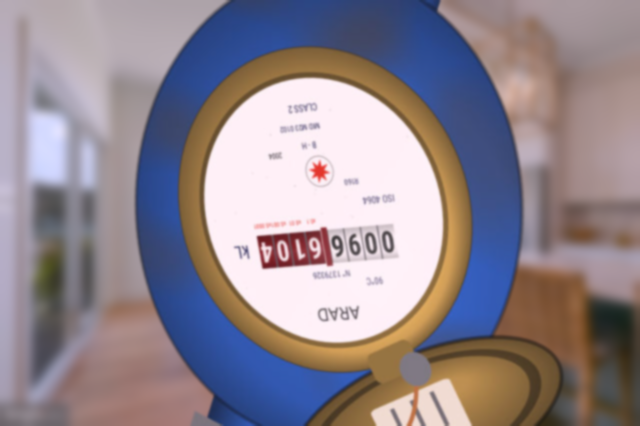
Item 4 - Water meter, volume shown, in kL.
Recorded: 96.6104 kL
